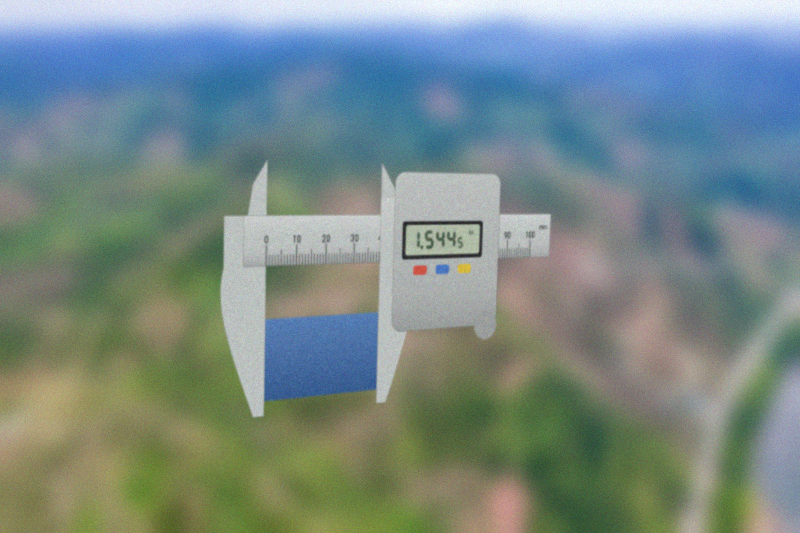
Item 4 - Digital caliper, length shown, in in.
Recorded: 1.5445 in
